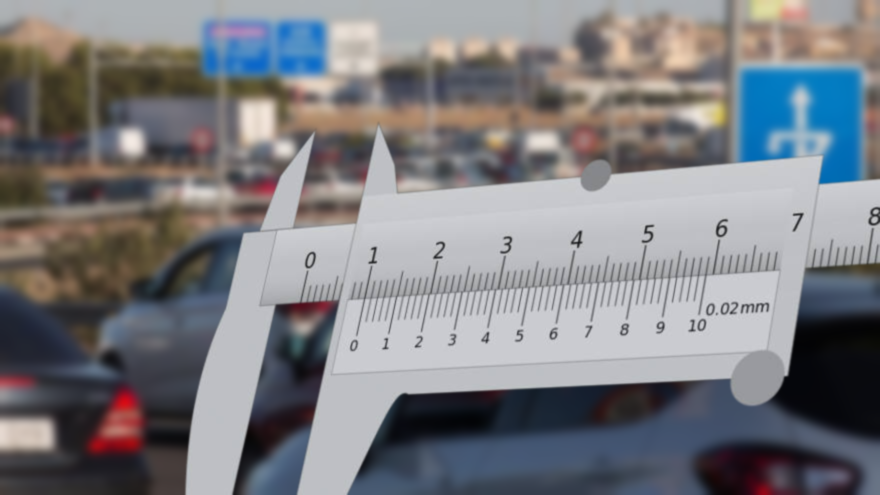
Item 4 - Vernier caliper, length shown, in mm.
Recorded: 10.0 mm
